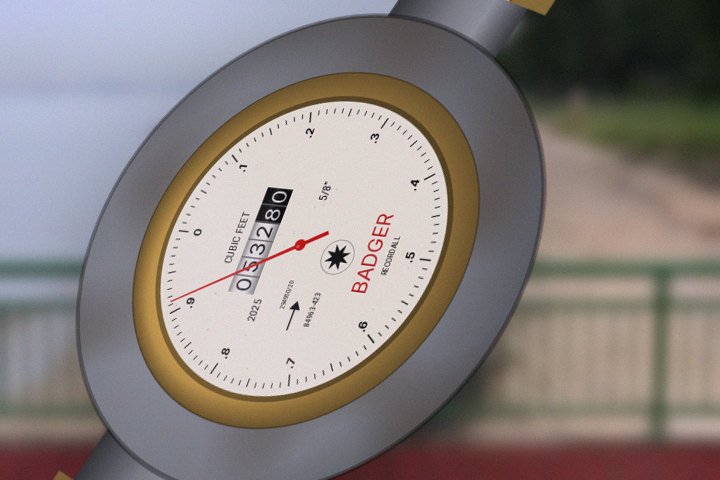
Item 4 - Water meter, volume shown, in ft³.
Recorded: 53279.91 ft³
